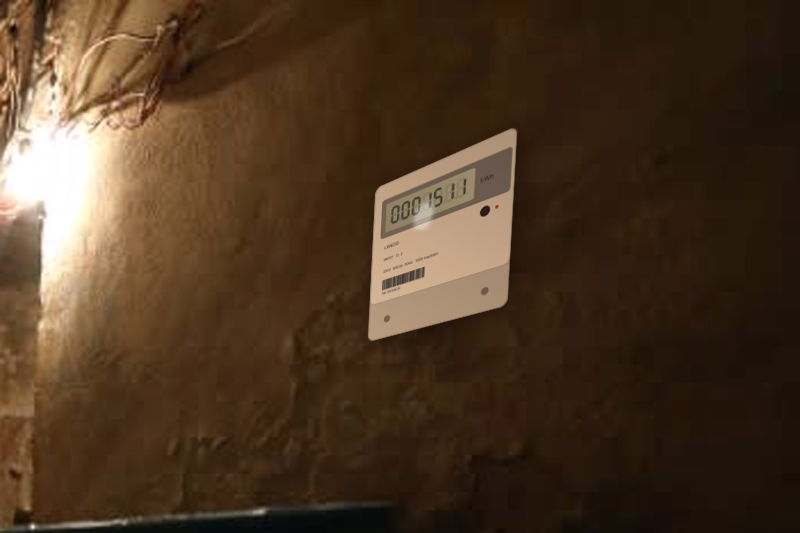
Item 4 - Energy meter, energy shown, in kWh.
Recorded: 1511 kWh
